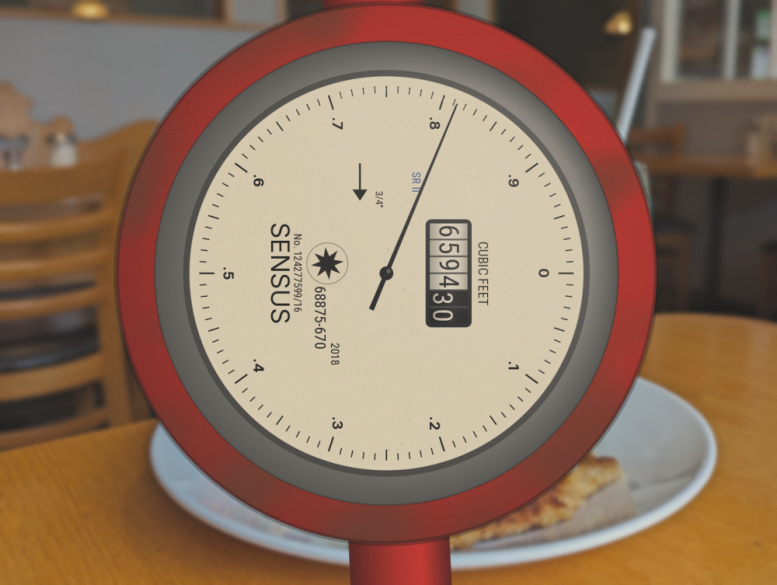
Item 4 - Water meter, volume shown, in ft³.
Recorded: 659429.81 ft³
